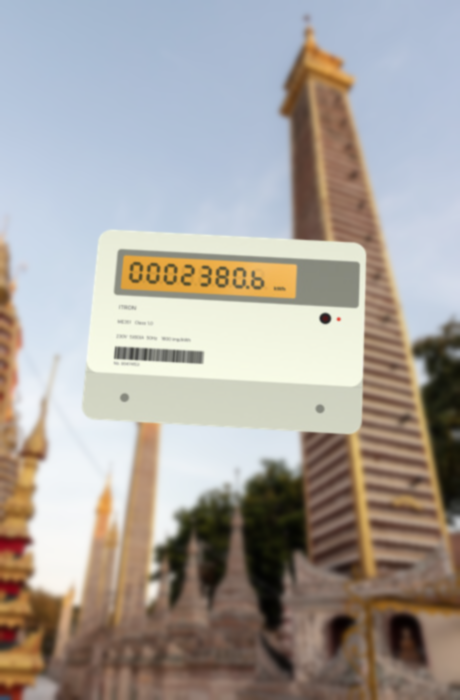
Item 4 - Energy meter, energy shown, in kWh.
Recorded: 2380.6 kWh
